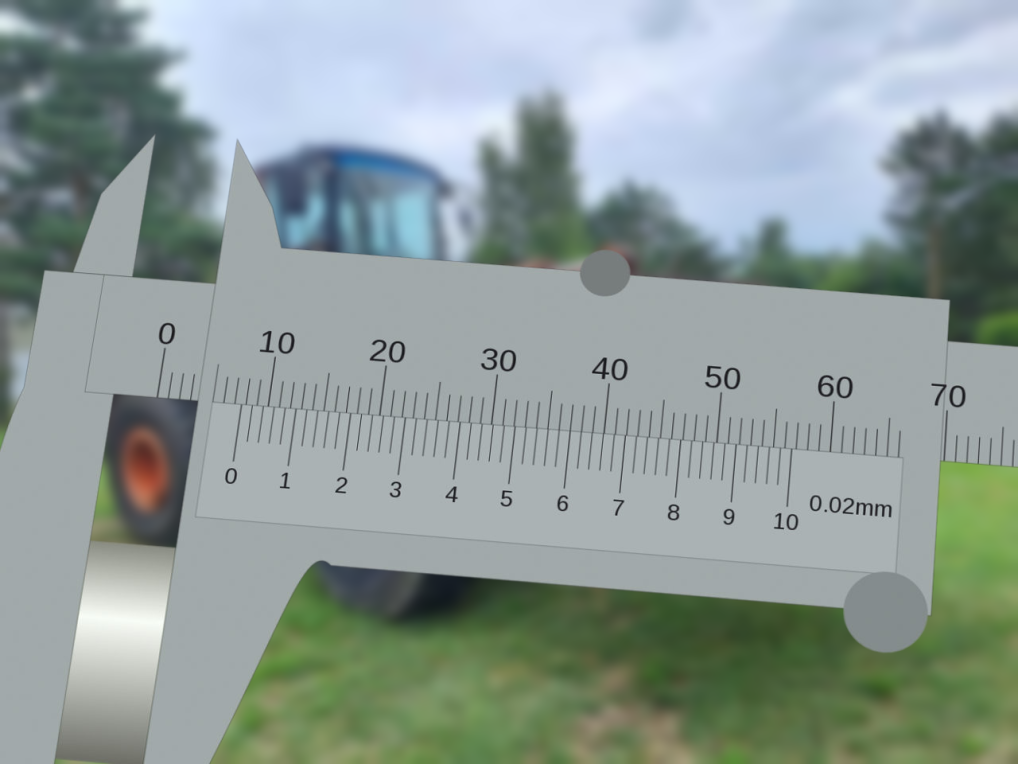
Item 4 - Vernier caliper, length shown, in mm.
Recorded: 7.6 mm
